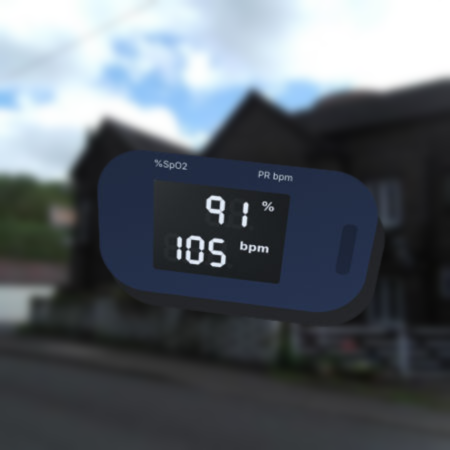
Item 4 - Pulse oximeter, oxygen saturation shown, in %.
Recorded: 91 %
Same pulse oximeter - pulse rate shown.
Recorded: 105 bpm
